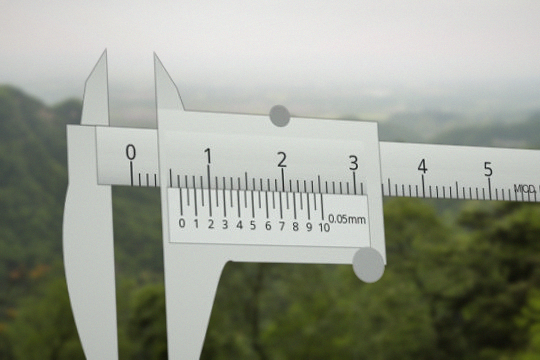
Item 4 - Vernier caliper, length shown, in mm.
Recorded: 6.2 mm
